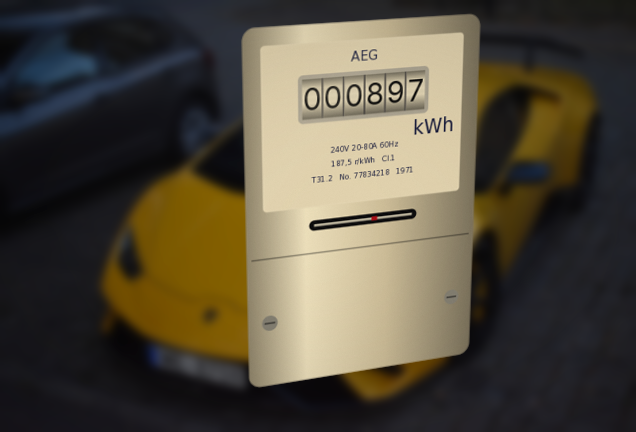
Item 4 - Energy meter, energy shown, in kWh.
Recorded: 897 kWh
